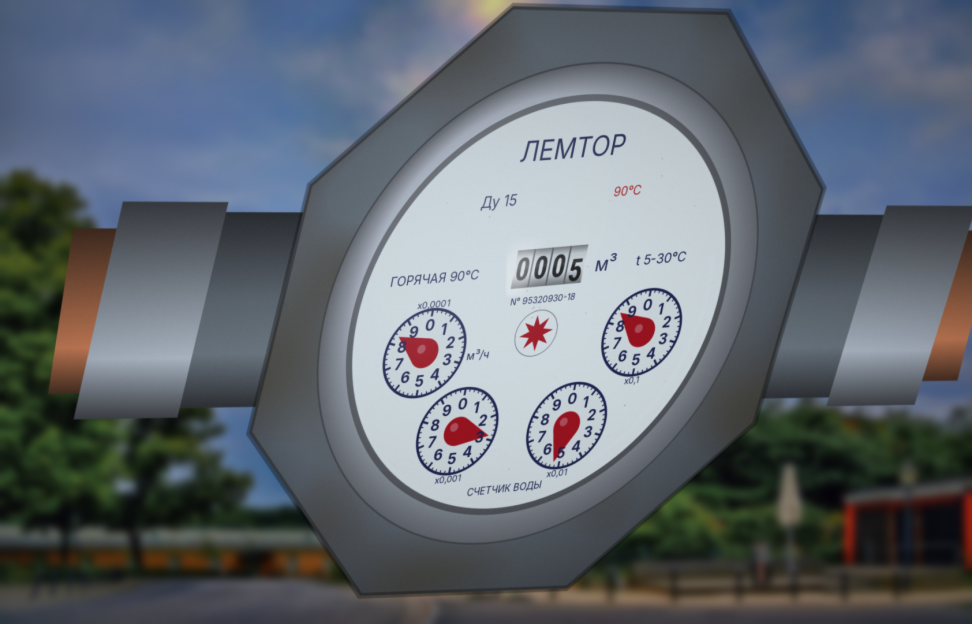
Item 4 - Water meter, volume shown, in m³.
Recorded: 4.8528 m³
